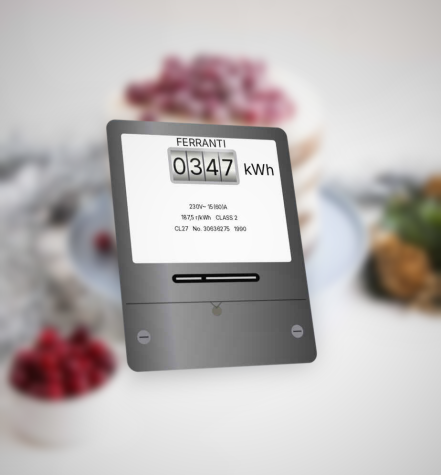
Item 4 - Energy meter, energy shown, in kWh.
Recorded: 347 kWh
